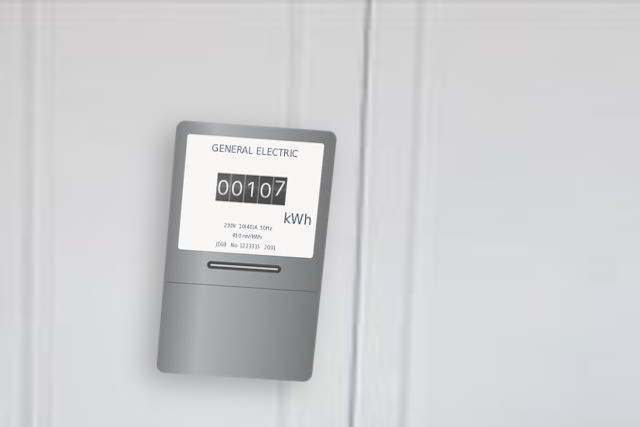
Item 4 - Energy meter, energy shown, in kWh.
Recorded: 107 kWh
